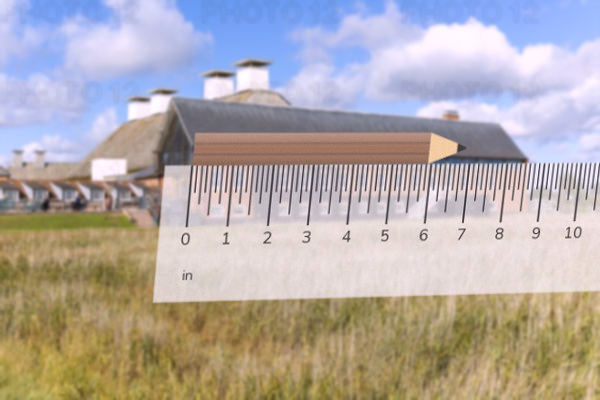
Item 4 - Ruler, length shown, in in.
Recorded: 6.875 in
